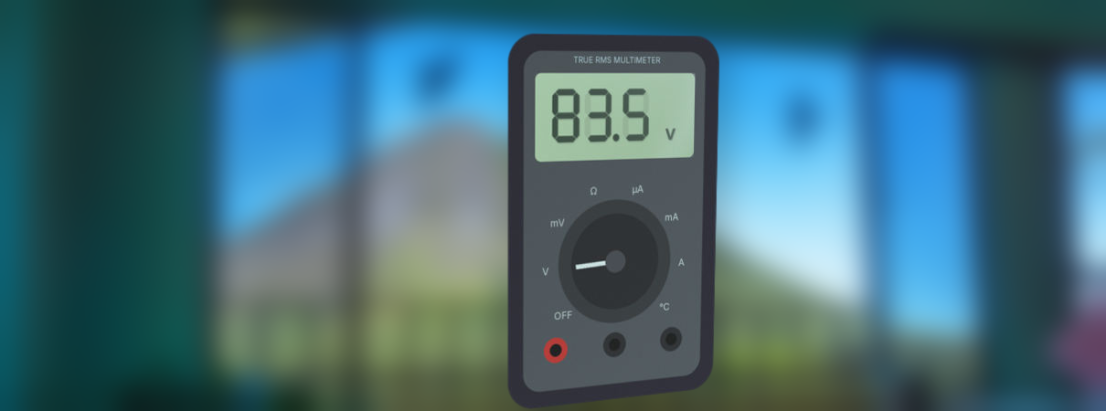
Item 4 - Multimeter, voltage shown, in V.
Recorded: 83.5 V
